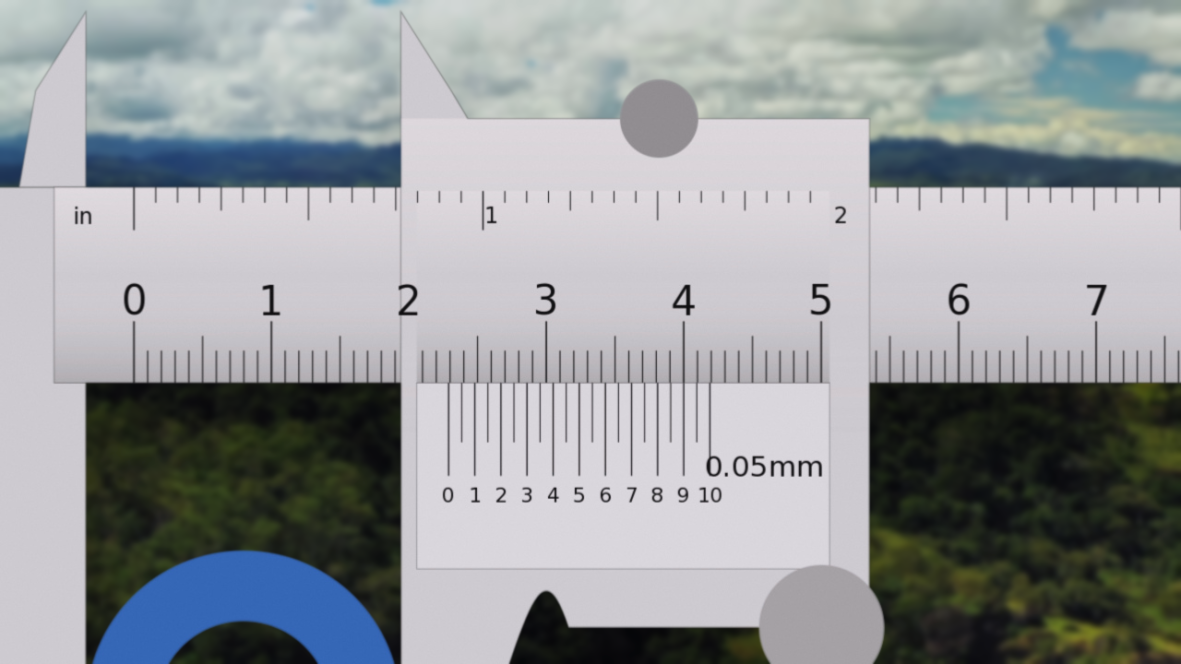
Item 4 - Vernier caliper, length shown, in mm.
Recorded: 22.9 mm
